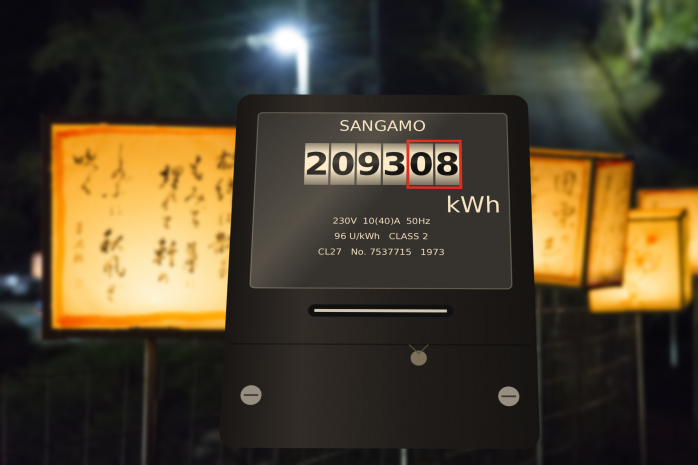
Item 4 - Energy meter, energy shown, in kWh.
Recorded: 2093.08 kWh
